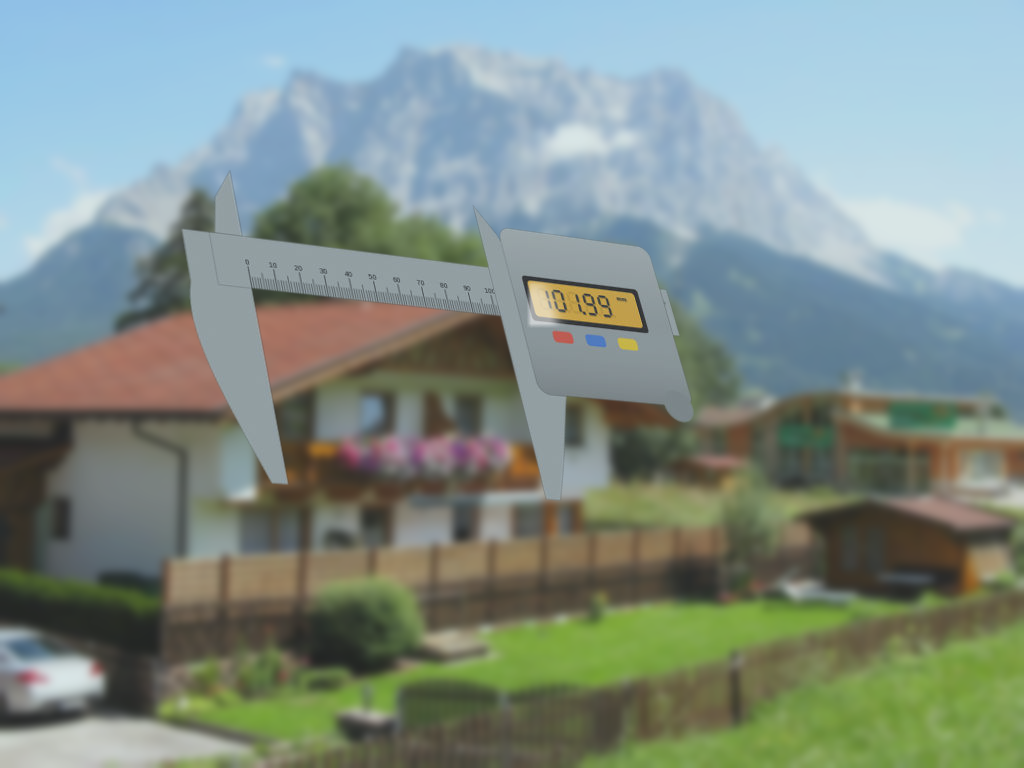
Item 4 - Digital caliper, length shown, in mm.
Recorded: 101.99 mm
